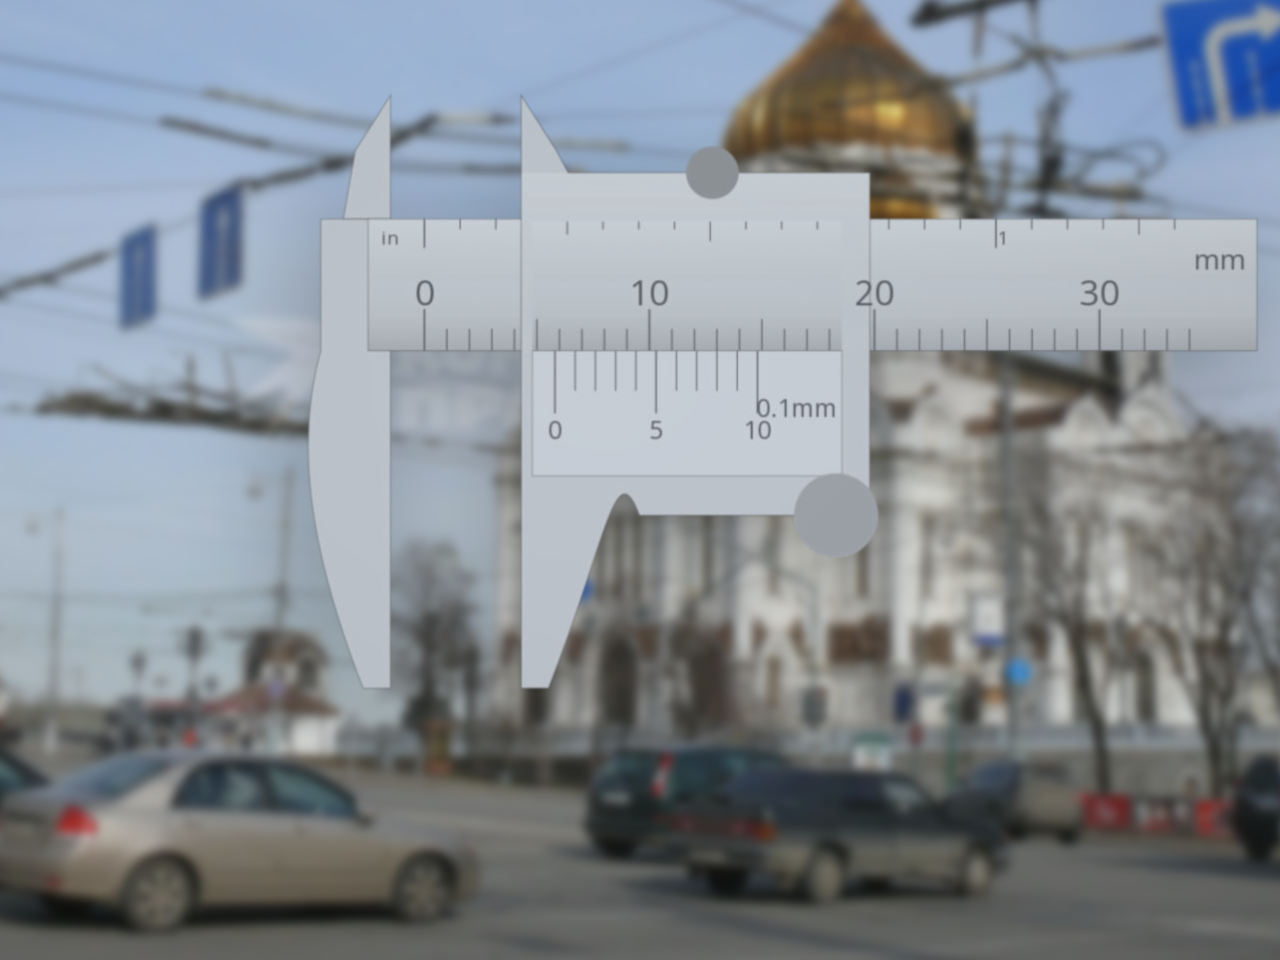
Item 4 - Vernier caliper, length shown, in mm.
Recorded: 5.8 mm
